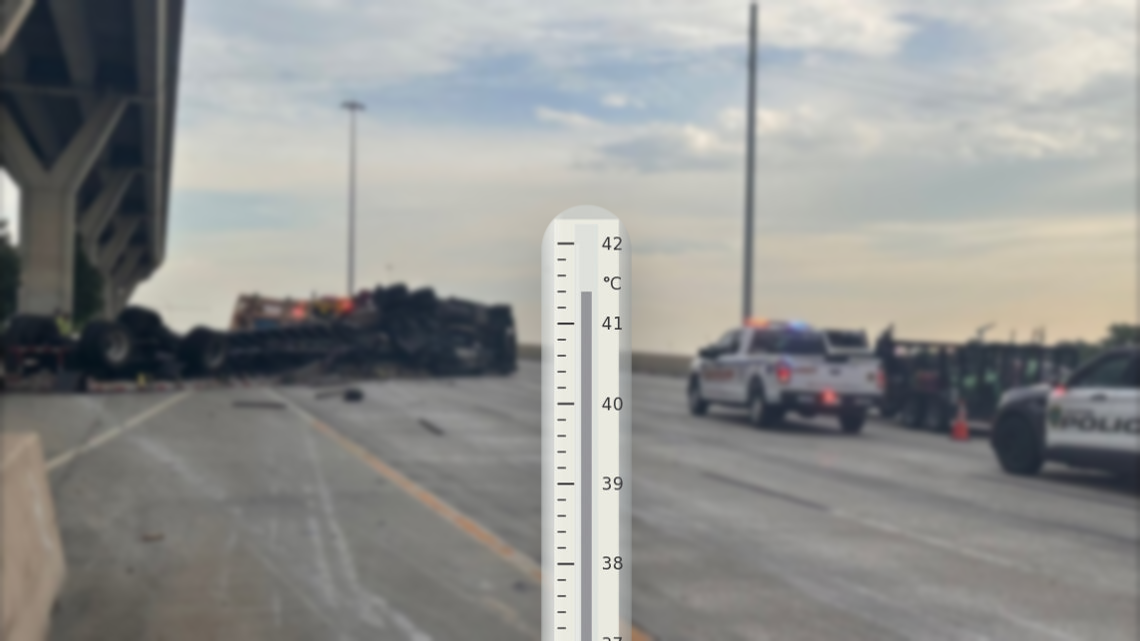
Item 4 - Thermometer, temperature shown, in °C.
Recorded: 41.4 °C
